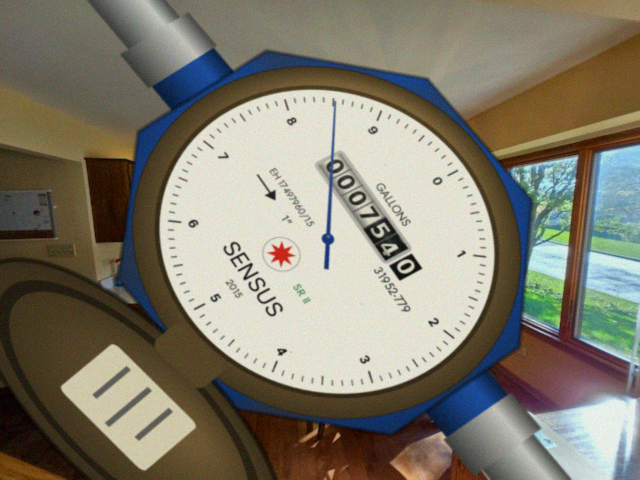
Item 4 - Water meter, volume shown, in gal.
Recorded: 7538.5 gal
